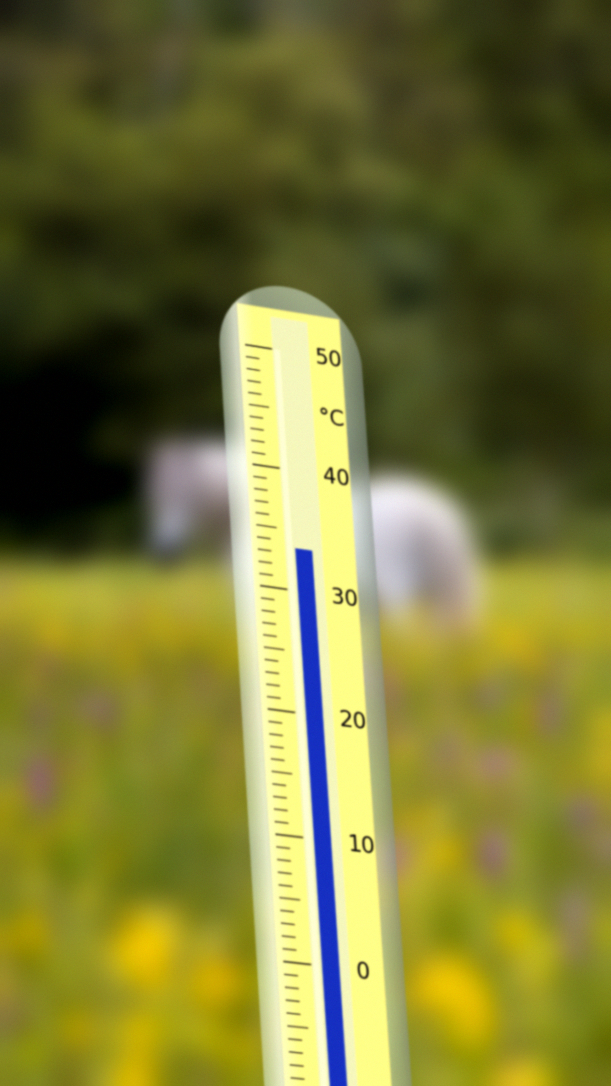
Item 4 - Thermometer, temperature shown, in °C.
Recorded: 33.5 °C
